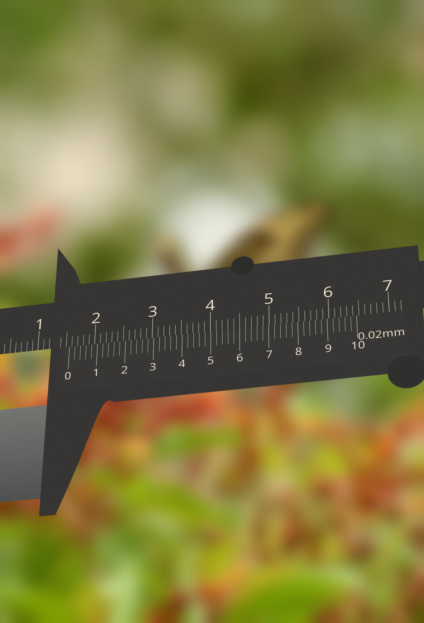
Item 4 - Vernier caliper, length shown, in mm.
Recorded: 15.6 mm
